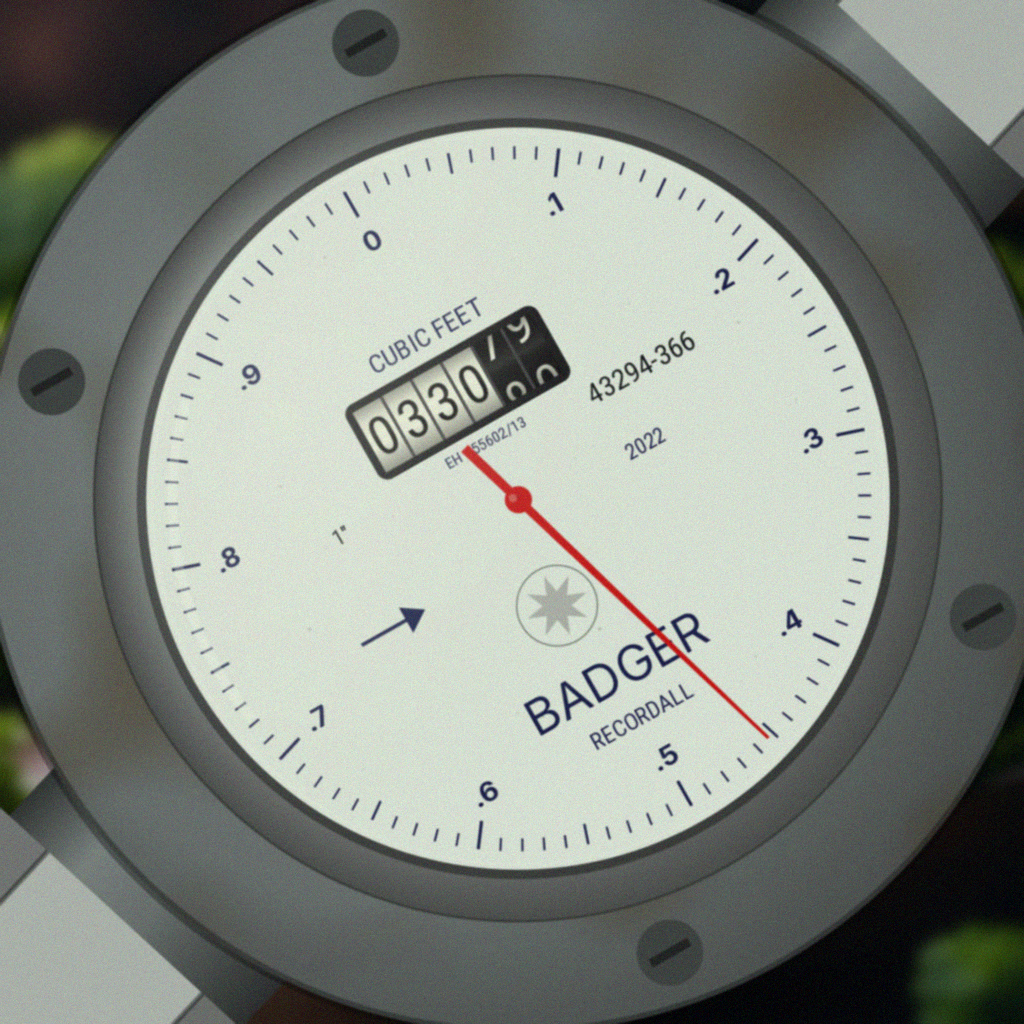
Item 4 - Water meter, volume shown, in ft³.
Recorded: 33079.45 ft³
